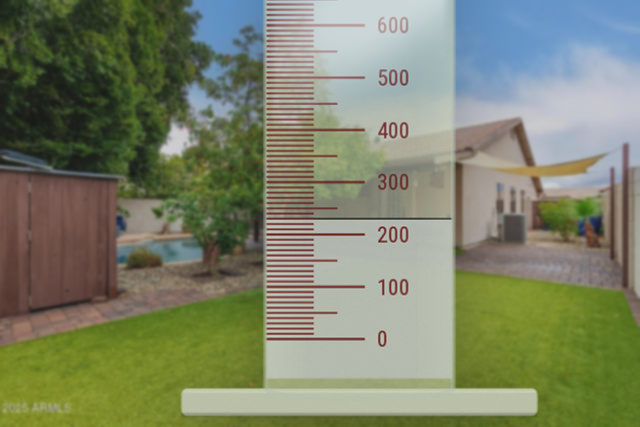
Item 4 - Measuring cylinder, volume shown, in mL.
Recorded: 230 mL
